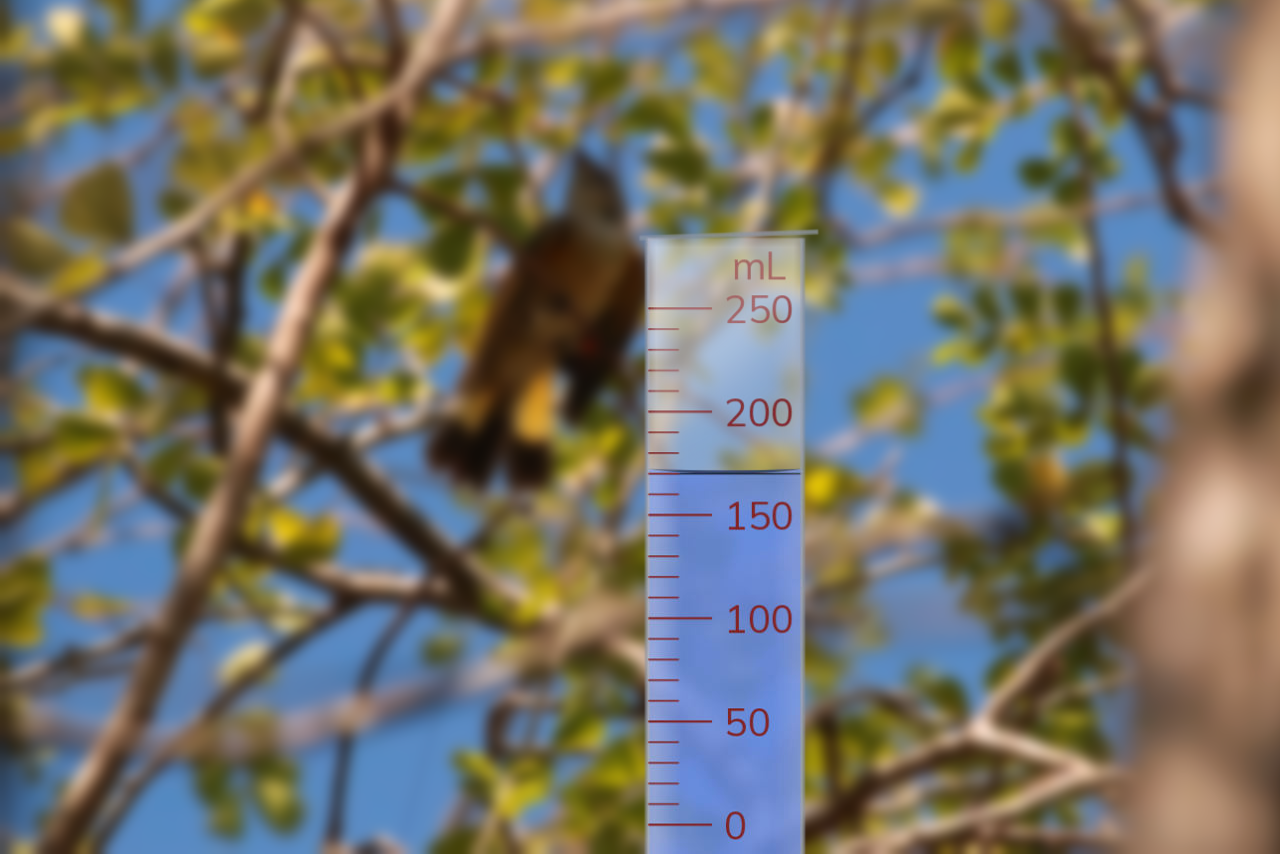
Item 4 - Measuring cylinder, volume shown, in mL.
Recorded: 170 mL
